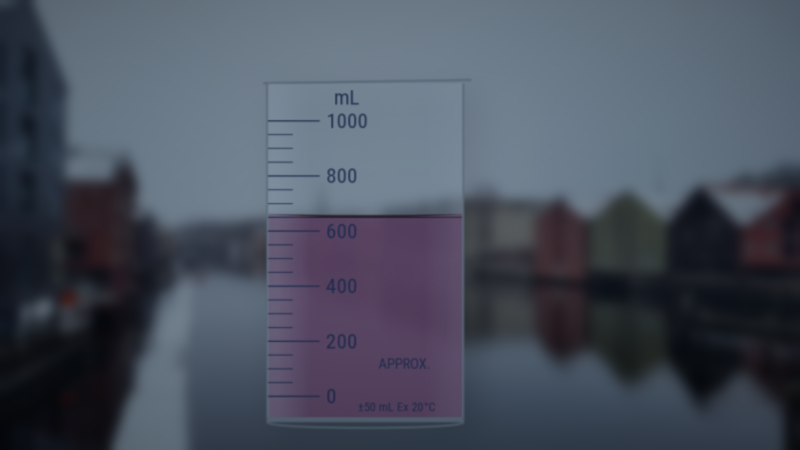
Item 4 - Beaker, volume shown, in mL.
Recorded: 650 mL
